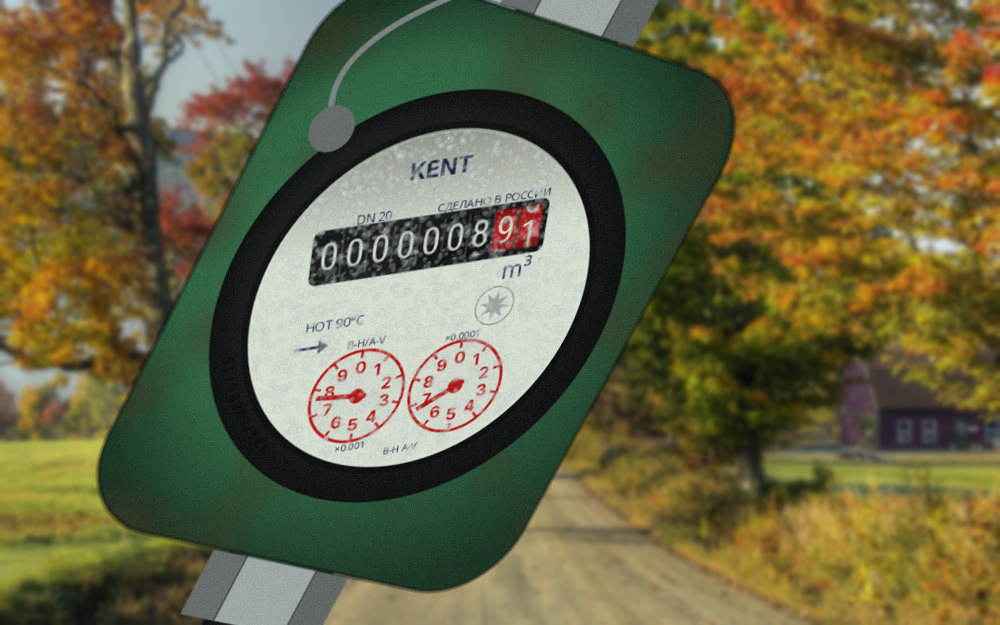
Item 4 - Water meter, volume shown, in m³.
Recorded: 8.9076 m³
